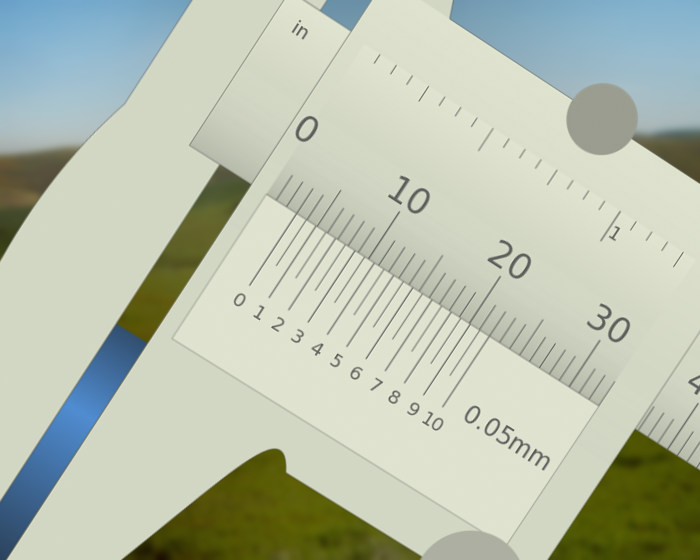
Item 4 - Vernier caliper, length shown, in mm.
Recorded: 3.0 mm
